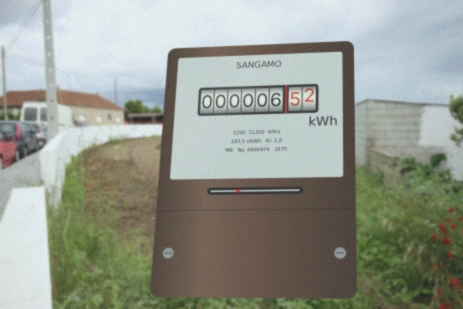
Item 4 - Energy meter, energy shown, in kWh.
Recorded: 6.52 kWh
